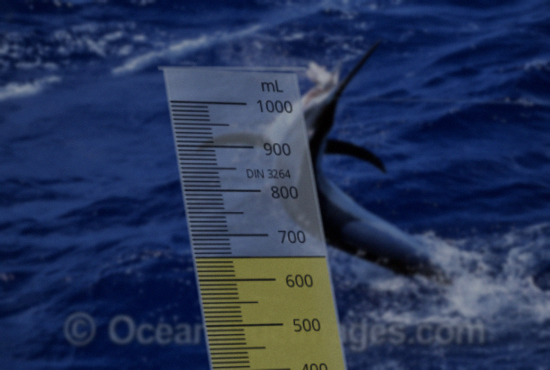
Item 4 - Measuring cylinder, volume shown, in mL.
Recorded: 650 mL
